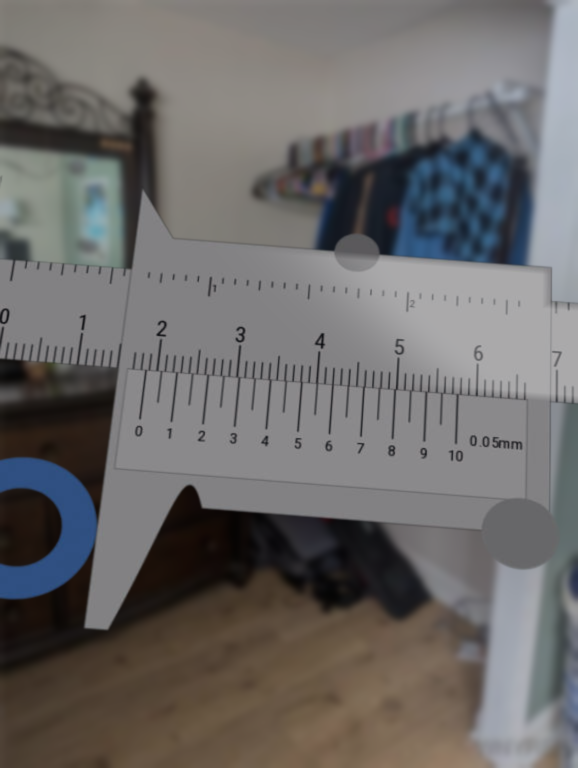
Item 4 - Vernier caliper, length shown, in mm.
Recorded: 18.6 mm
